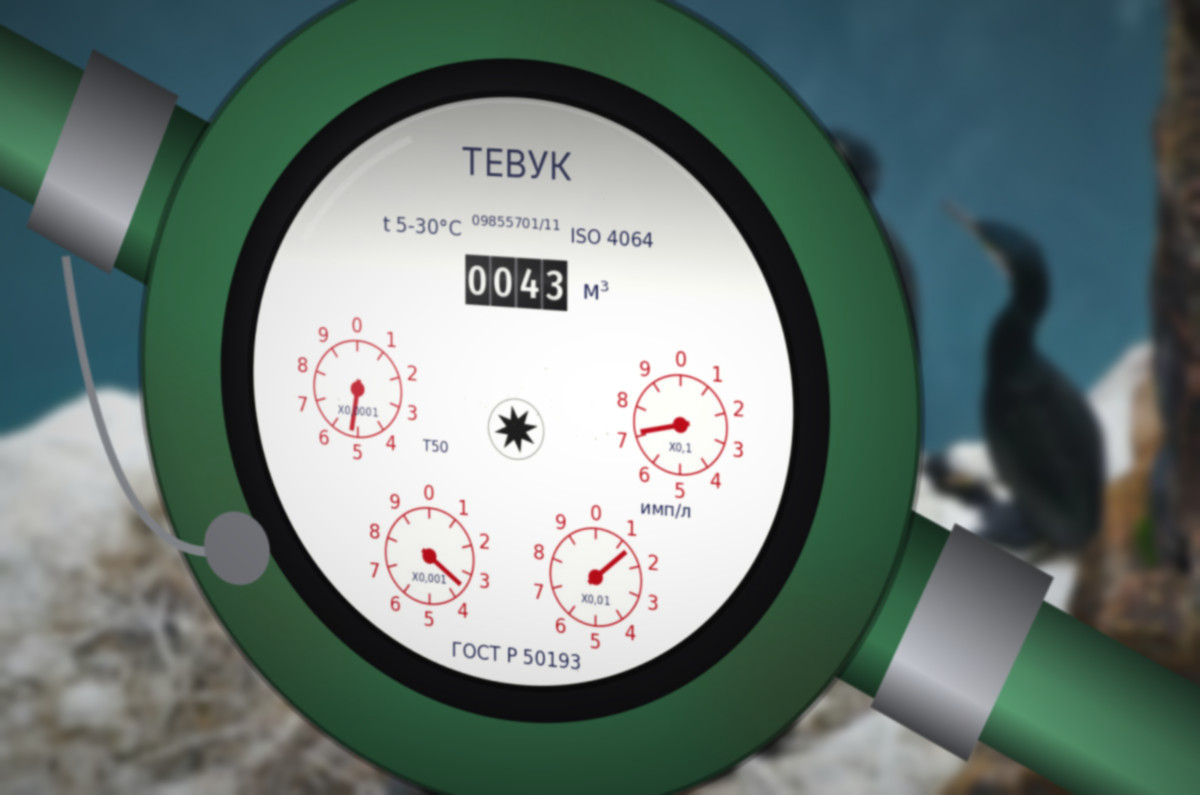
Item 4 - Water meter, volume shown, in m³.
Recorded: 43.7135 m³
